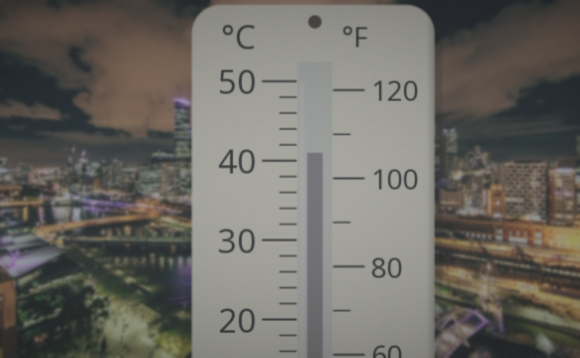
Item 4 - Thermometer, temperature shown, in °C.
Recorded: 41 °C
